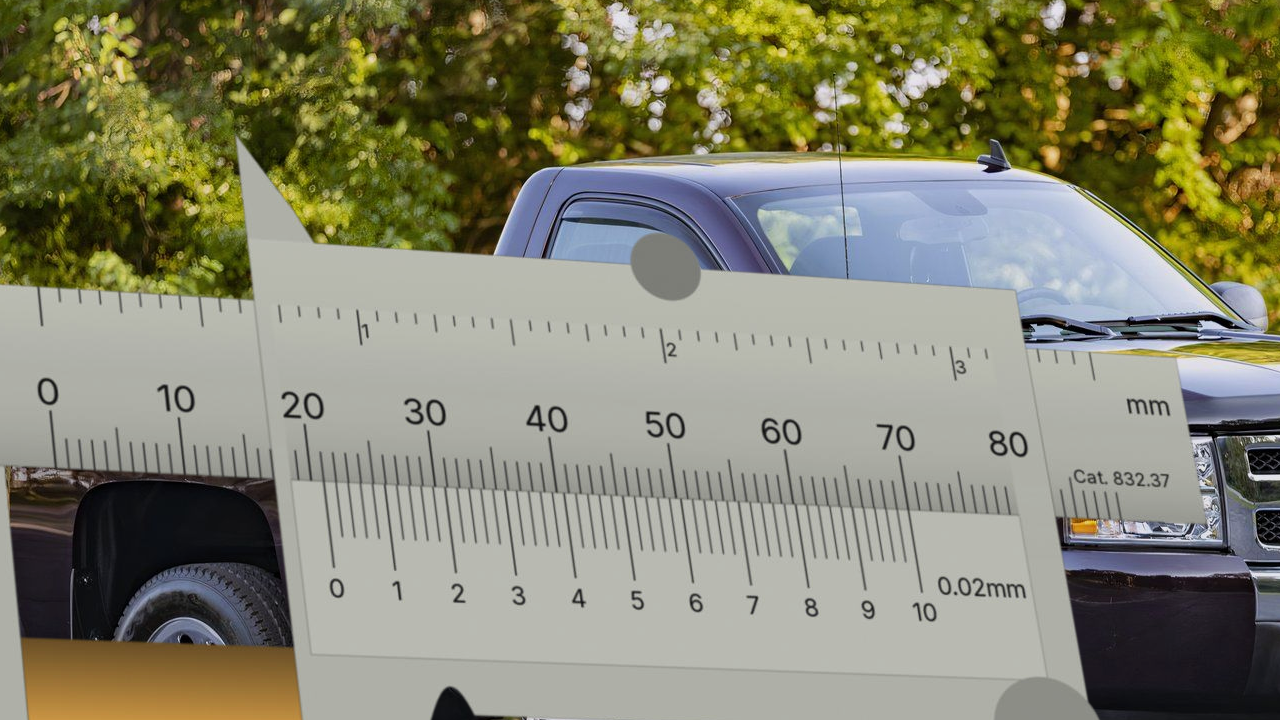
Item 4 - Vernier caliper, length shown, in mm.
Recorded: 21.0 mm
